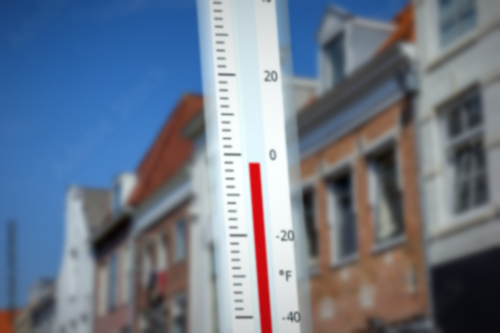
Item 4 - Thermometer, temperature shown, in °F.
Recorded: -2 °F
